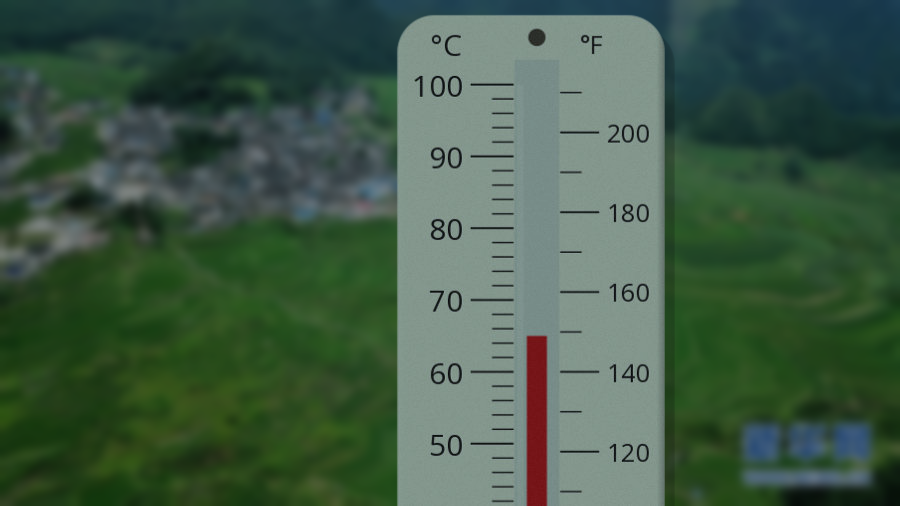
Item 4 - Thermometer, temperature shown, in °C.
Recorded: 65 °C
